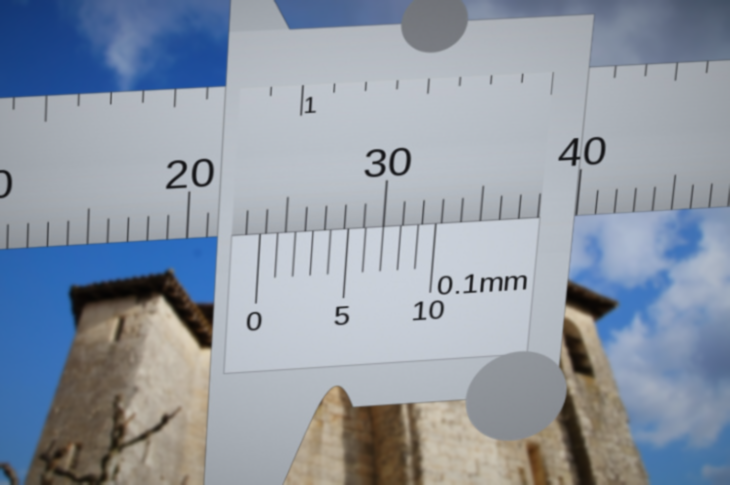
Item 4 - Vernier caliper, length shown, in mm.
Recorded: 23.7 mm
